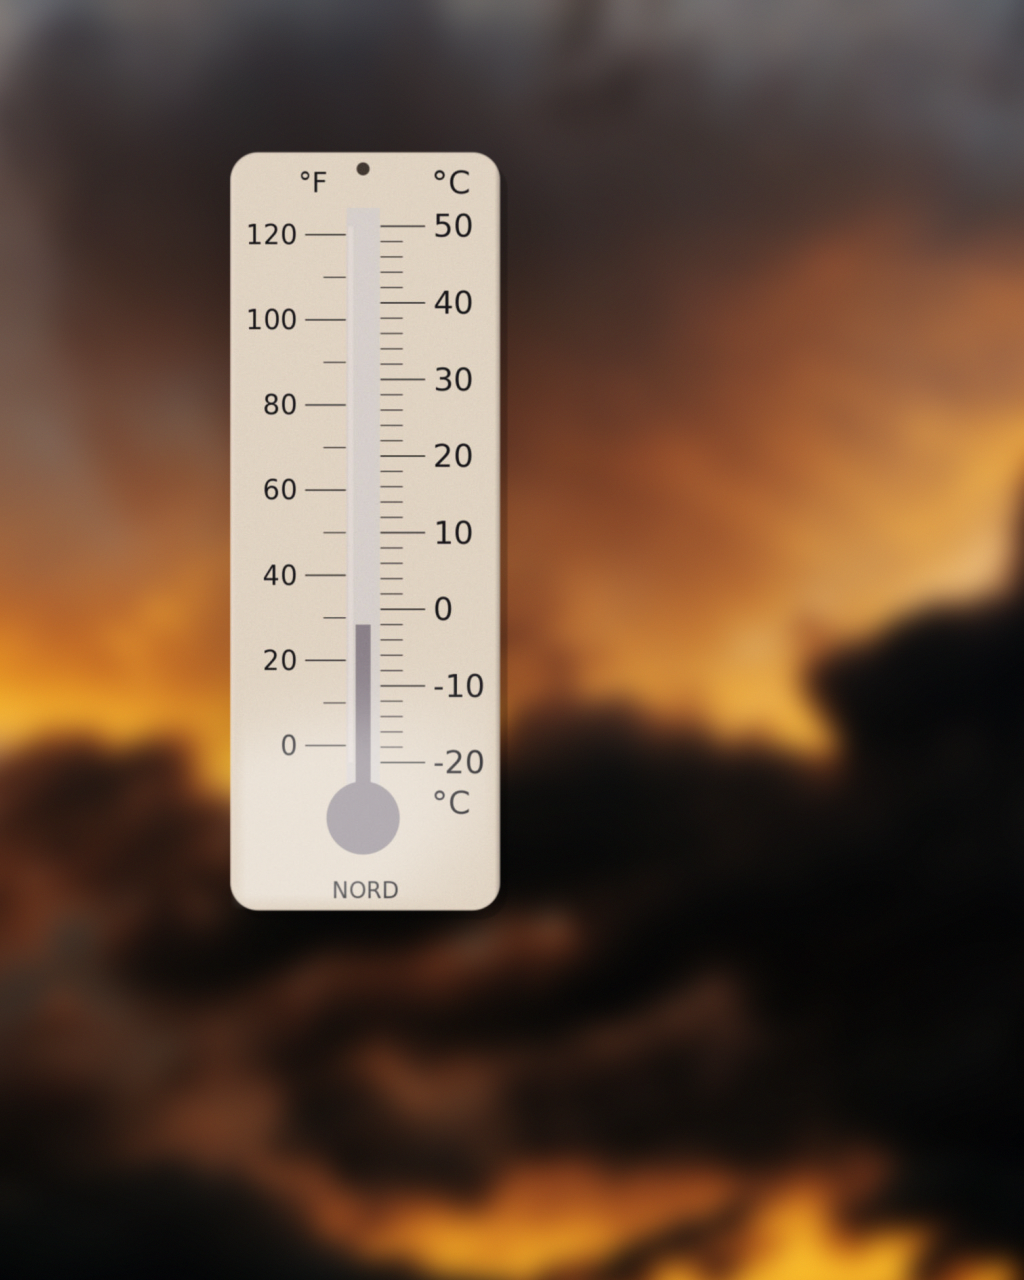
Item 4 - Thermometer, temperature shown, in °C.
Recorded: -2 °C
